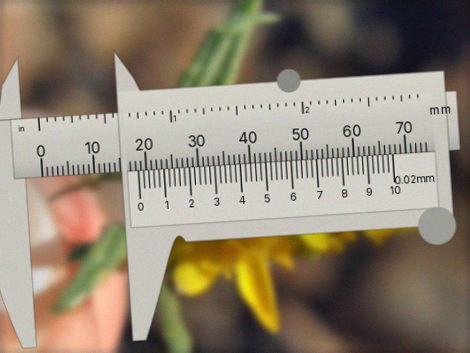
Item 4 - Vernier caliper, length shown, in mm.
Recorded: 18.5 mm
